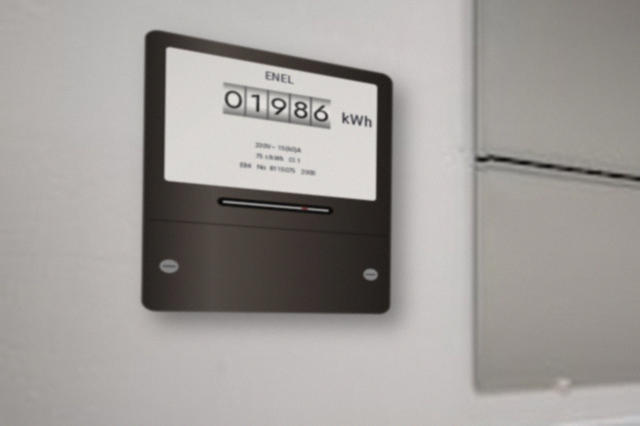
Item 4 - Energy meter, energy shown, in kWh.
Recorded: 1986 kWh
